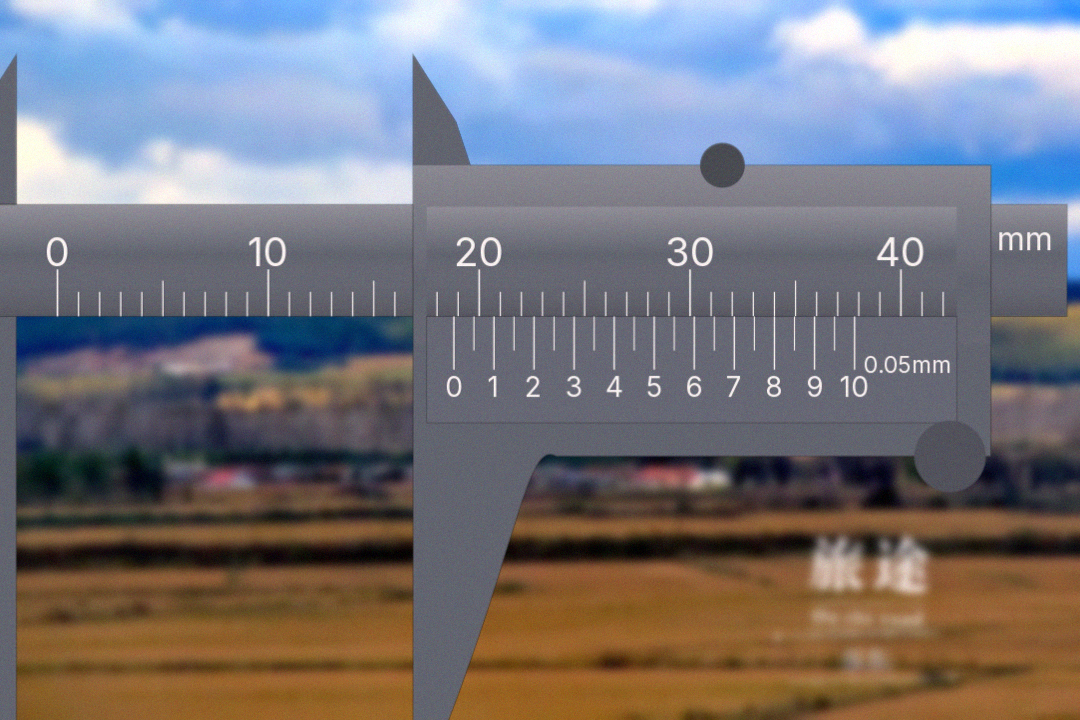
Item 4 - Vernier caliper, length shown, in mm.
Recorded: 18.8 mm
